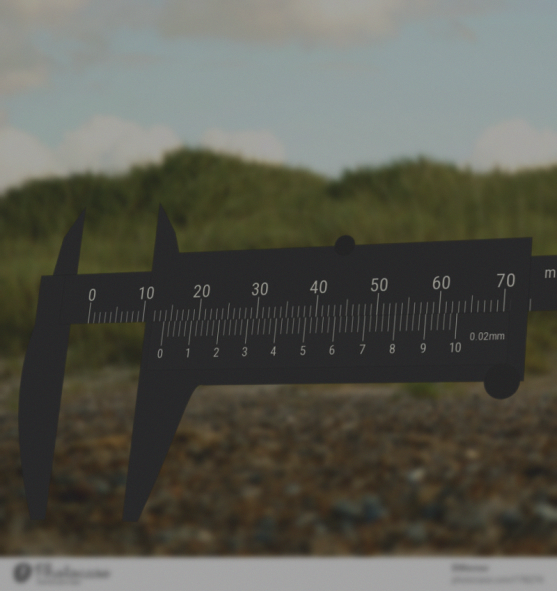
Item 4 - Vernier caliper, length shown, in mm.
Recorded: 13.8 mm
